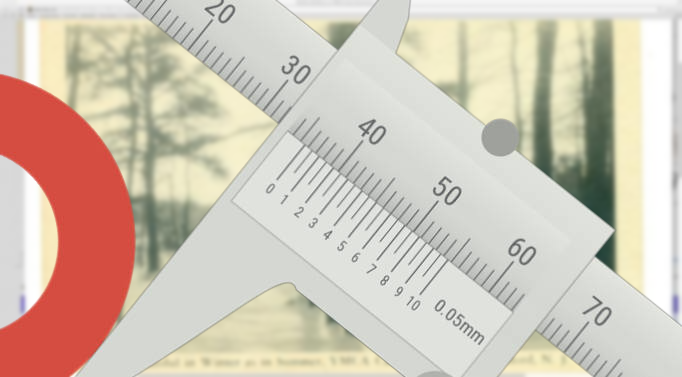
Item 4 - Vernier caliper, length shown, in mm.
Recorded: 35.6 mm
